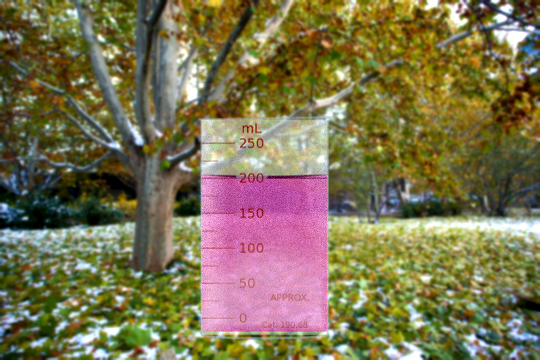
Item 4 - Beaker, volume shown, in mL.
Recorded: 200 mL
